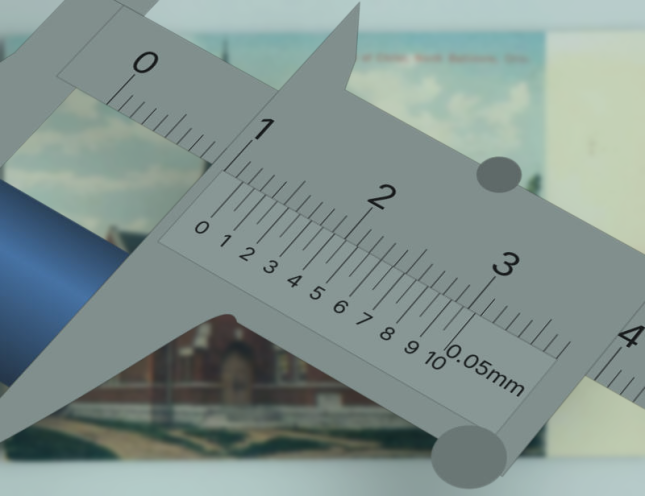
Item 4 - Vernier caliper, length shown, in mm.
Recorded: 11.6 mm
